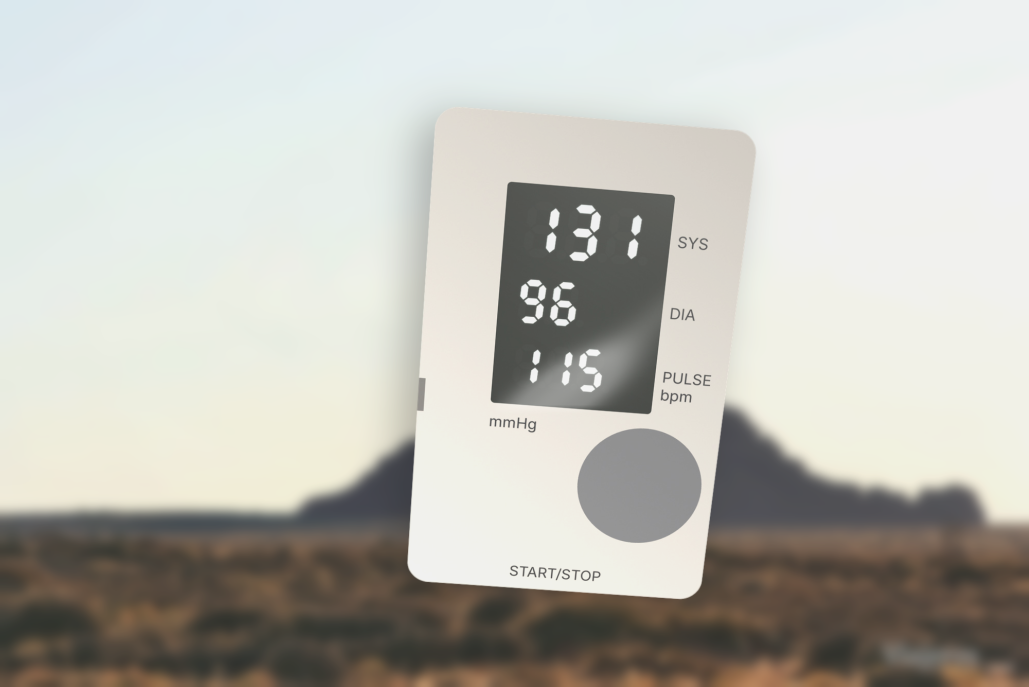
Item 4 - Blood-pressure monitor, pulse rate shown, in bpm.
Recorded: 115 bpm
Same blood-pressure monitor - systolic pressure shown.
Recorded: 131 mmHg
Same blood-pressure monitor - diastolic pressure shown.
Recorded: 96 mmHg
